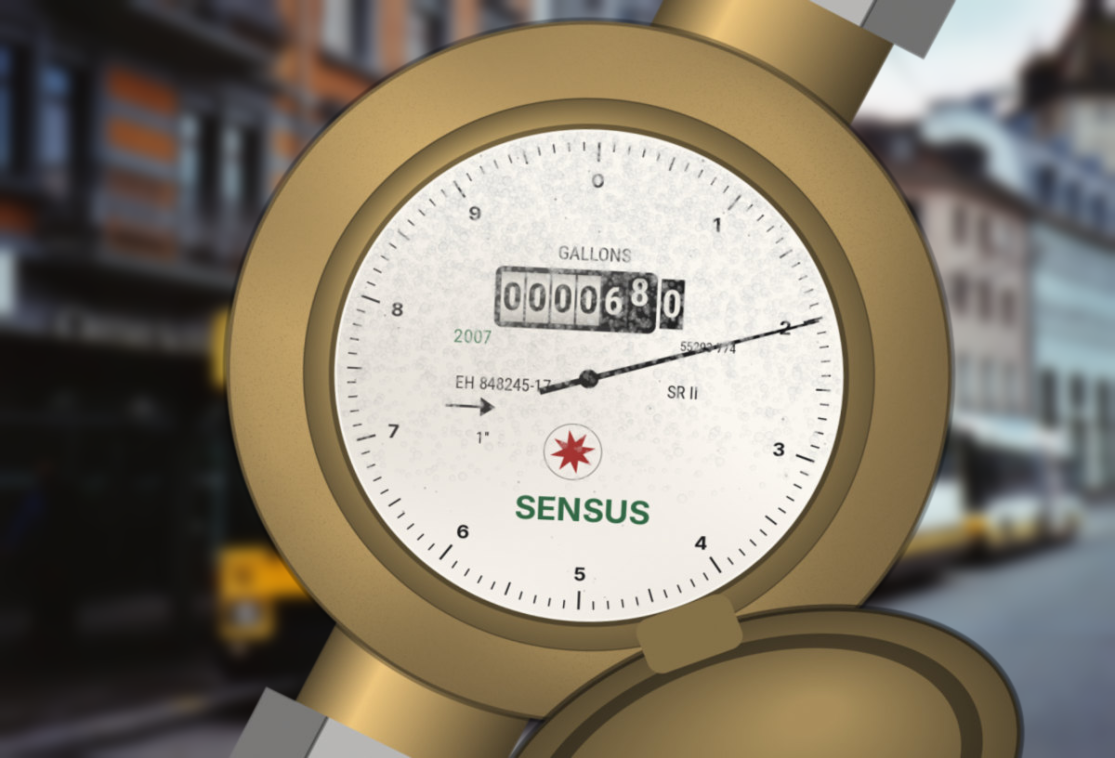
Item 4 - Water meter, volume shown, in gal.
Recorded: 682.0 gal
